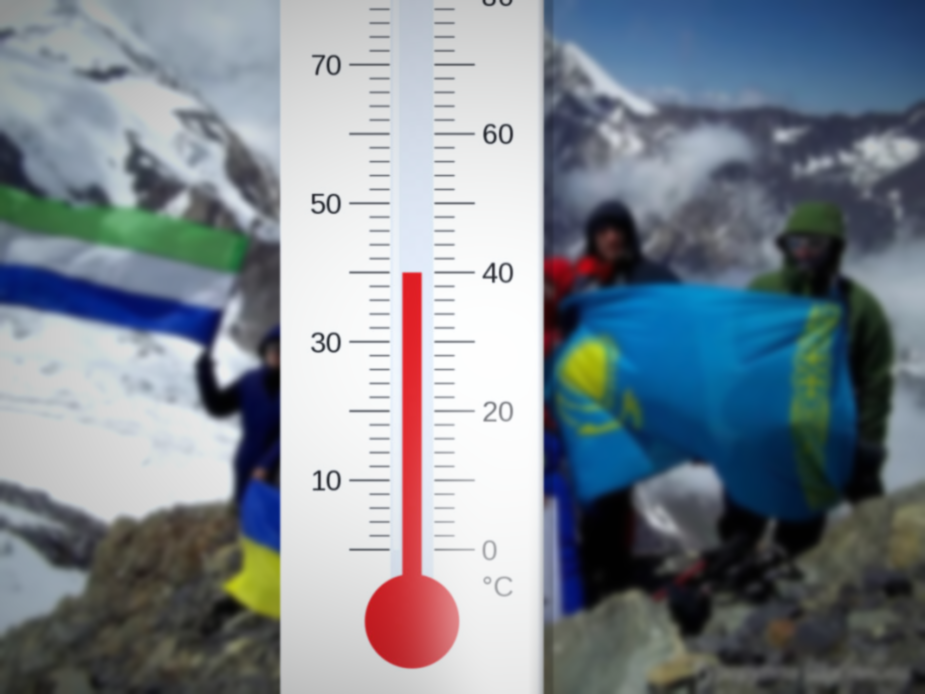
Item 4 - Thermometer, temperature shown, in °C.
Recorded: 40 °C
